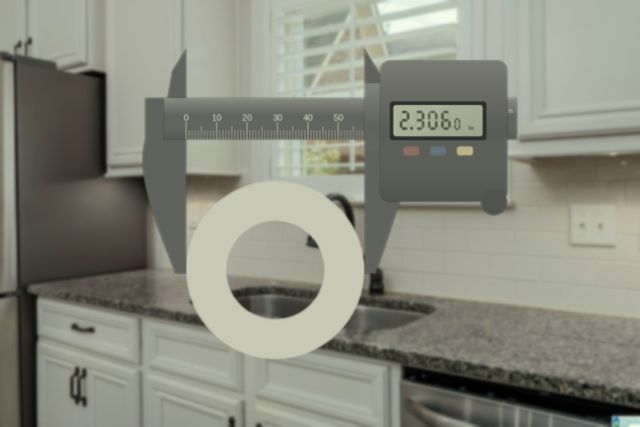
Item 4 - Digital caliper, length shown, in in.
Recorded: 2.3060 in
